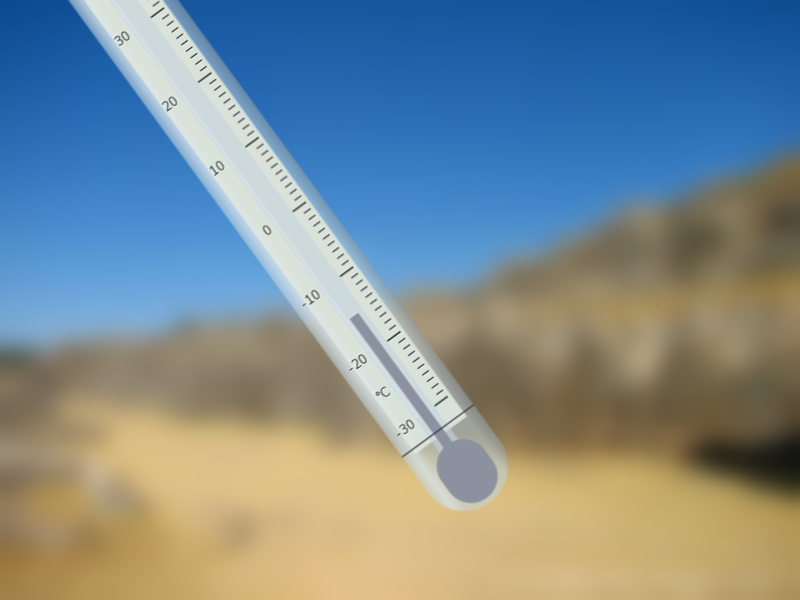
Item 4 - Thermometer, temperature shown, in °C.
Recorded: -15 °C
